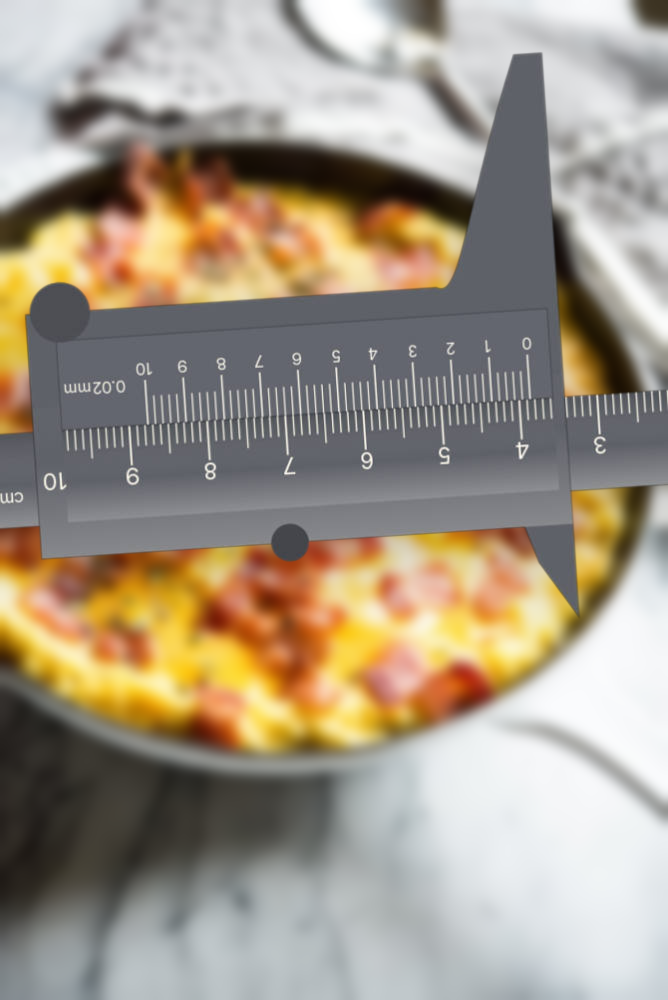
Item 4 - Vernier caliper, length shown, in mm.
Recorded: 38.6 mm
